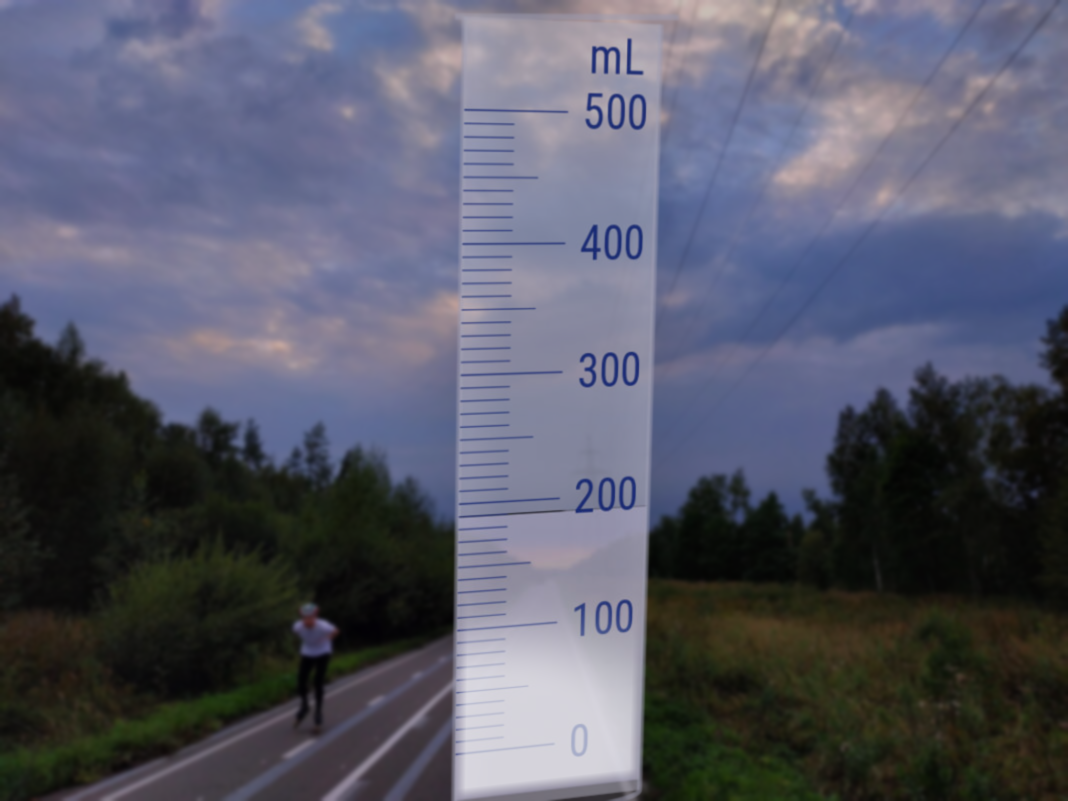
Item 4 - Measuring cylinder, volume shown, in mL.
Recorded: 190 mL
